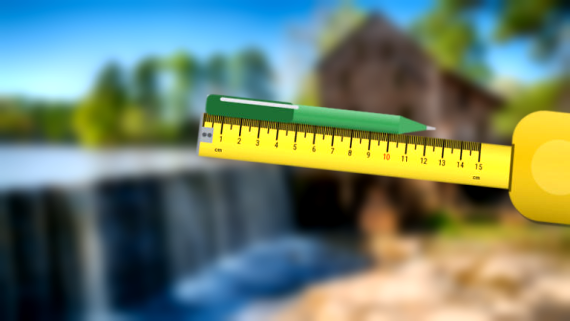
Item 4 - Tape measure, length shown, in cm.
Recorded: 12.5 cm
